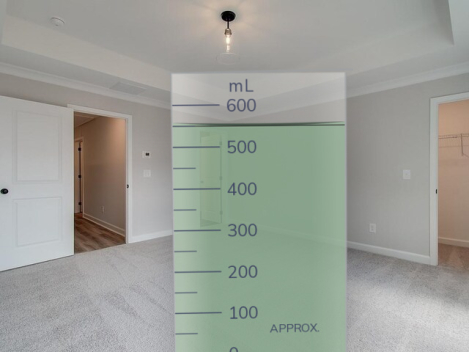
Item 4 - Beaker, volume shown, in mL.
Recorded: 550 mL
